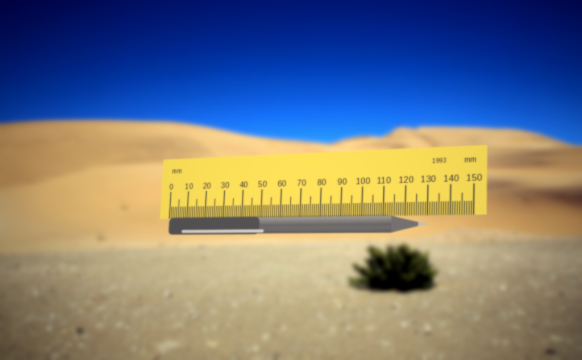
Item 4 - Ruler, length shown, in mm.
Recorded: 130 mm
